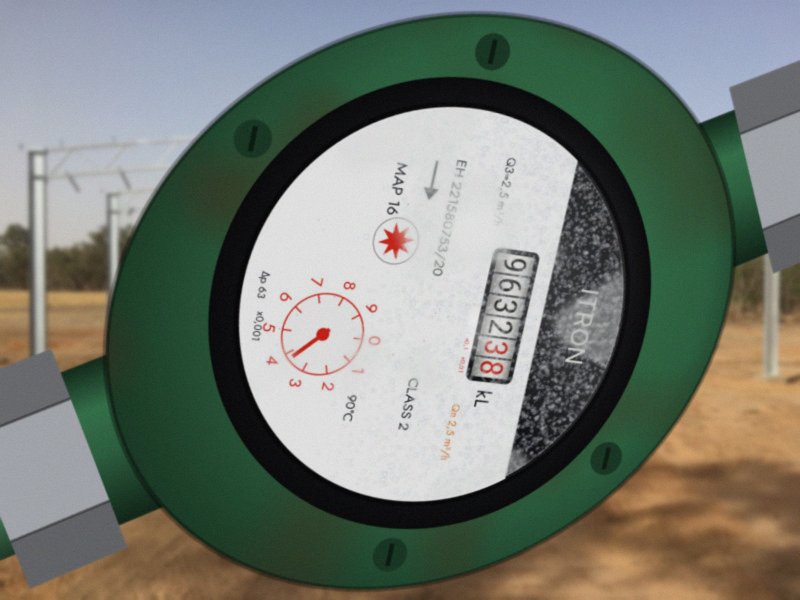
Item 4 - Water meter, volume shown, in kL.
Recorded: 9632.383 kL
